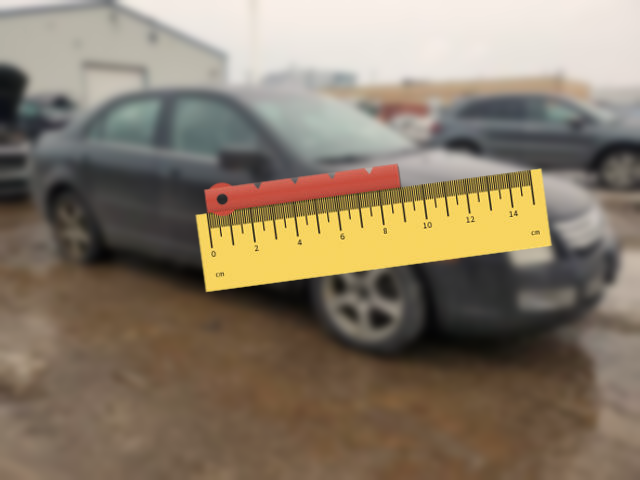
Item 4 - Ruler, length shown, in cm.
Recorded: 9 cm
